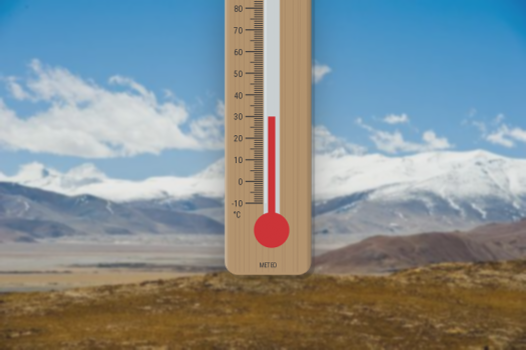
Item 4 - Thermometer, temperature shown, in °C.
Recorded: 30 °C
